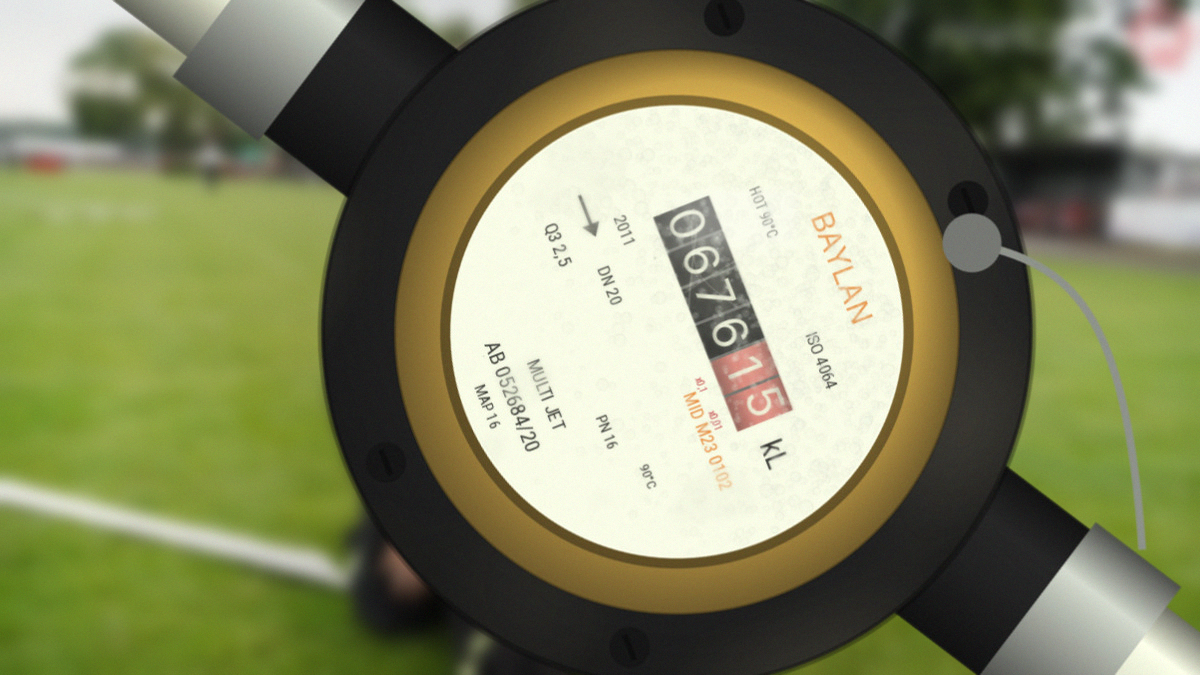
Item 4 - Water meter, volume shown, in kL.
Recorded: 676.15 kL
